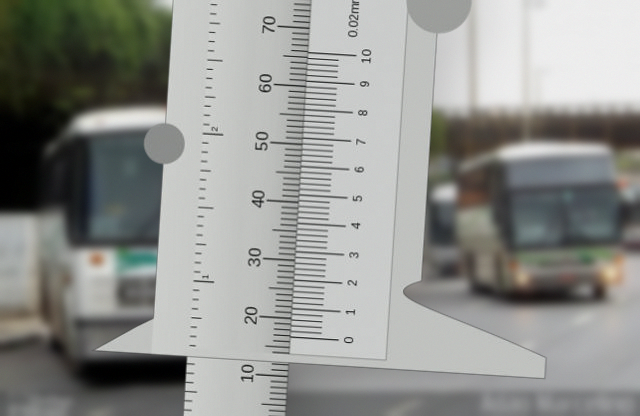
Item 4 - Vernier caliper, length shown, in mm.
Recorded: 16.8 mm
